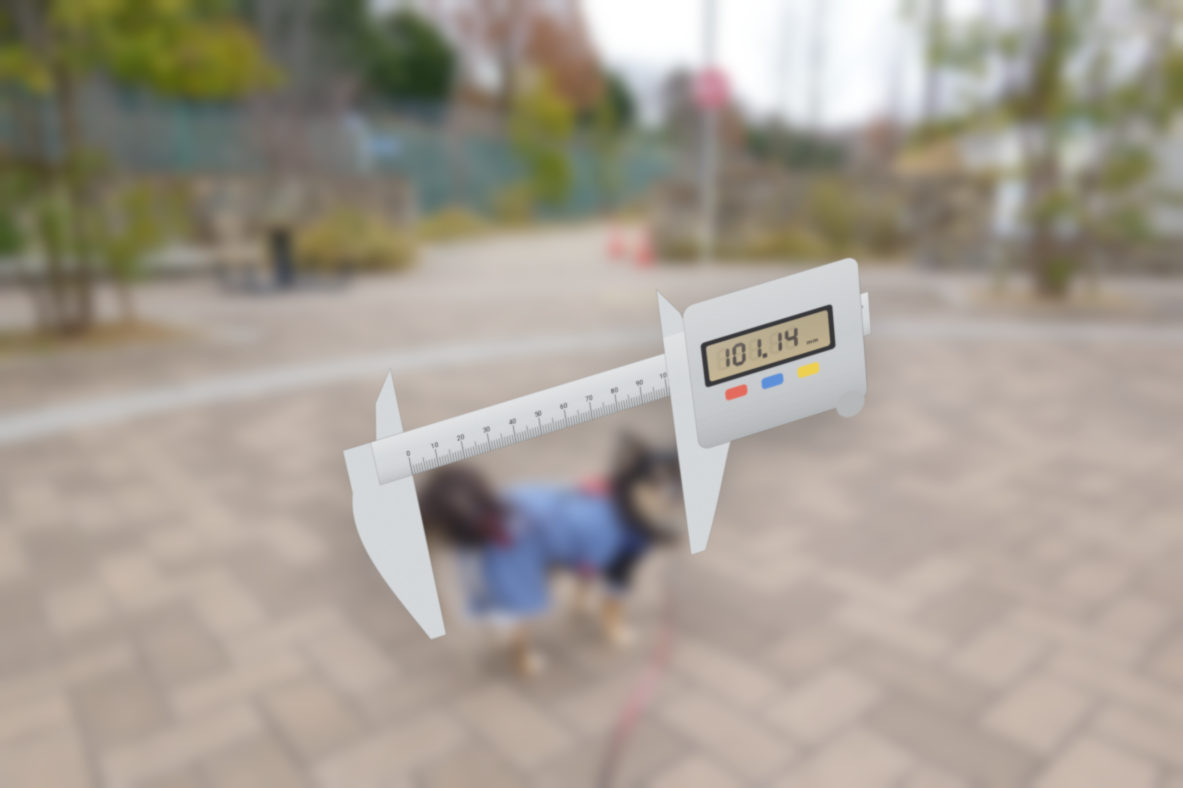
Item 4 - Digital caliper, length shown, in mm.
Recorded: 101.14 mm
